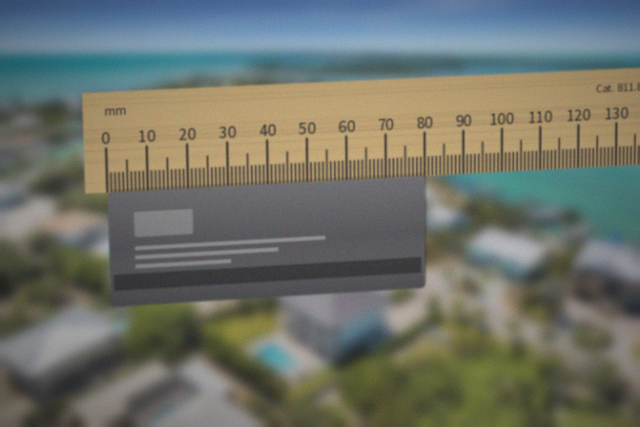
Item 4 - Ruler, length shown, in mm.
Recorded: 80 mm
